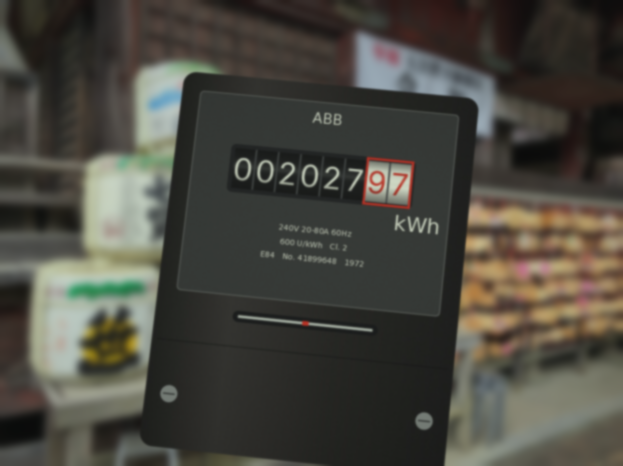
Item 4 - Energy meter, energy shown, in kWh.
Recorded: 2027.97 kWh
